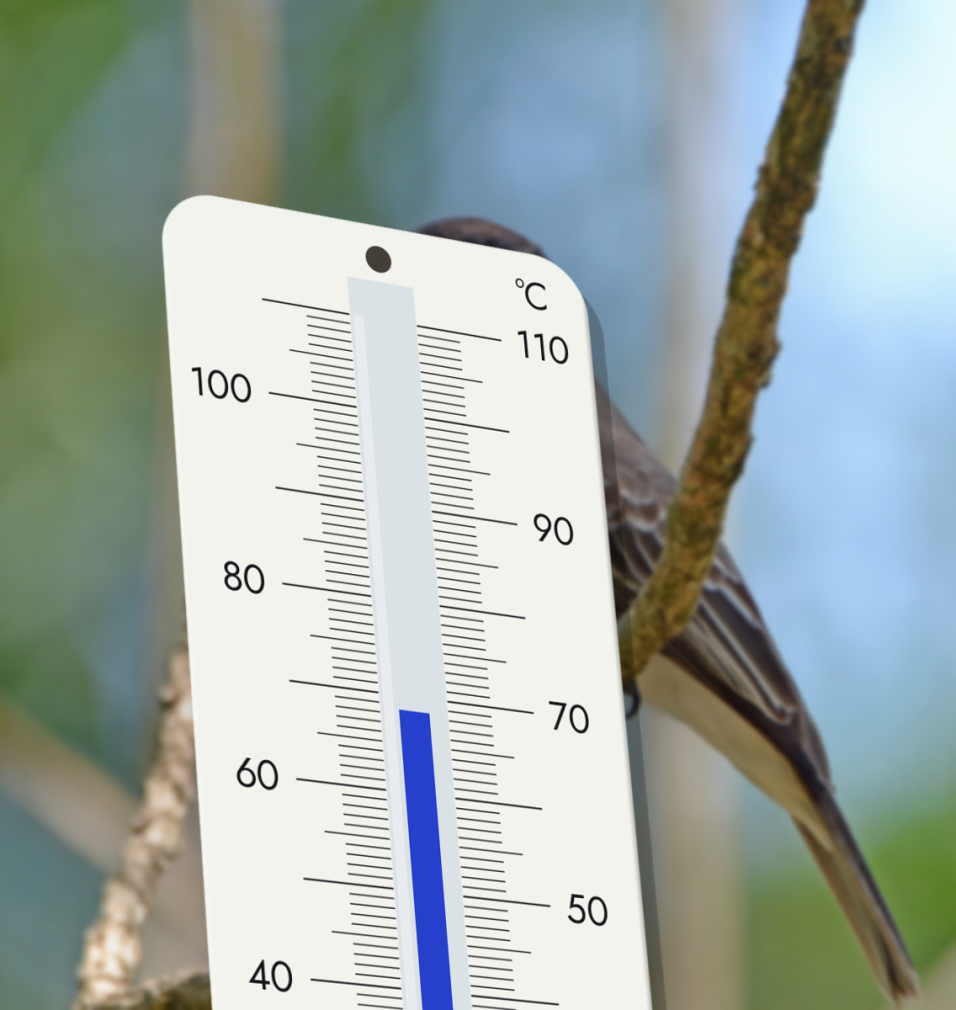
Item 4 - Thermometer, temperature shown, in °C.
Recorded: 68.5 °C
